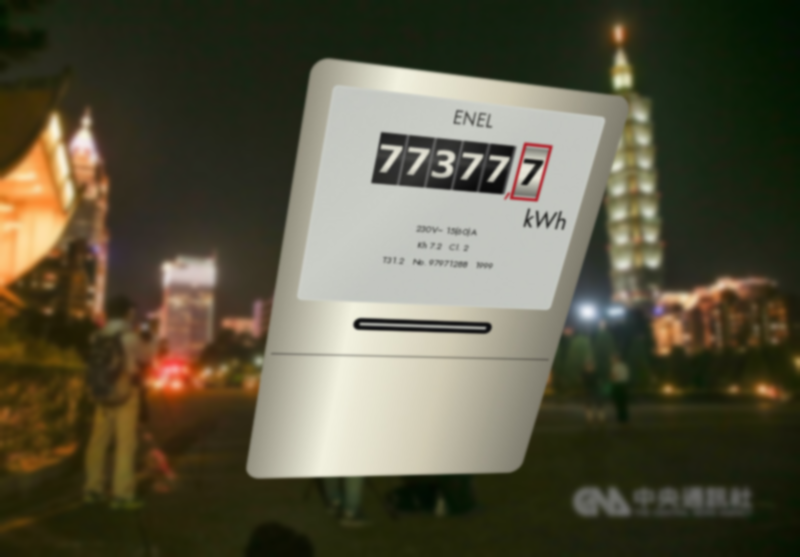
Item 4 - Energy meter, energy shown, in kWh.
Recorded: 77377.7 kWh
